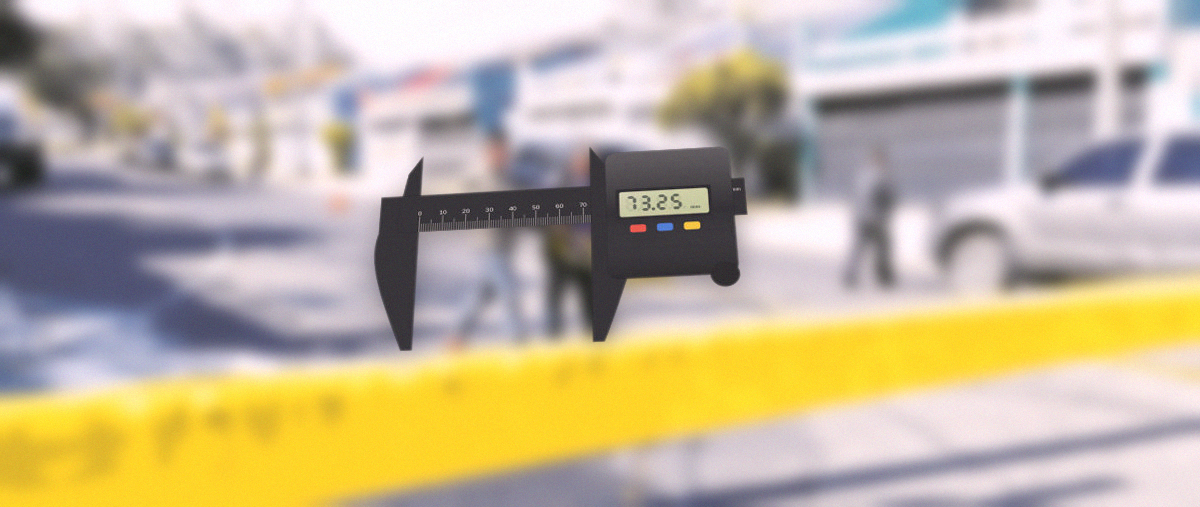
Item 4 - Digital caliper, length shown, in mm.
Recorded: 73.25 mm
